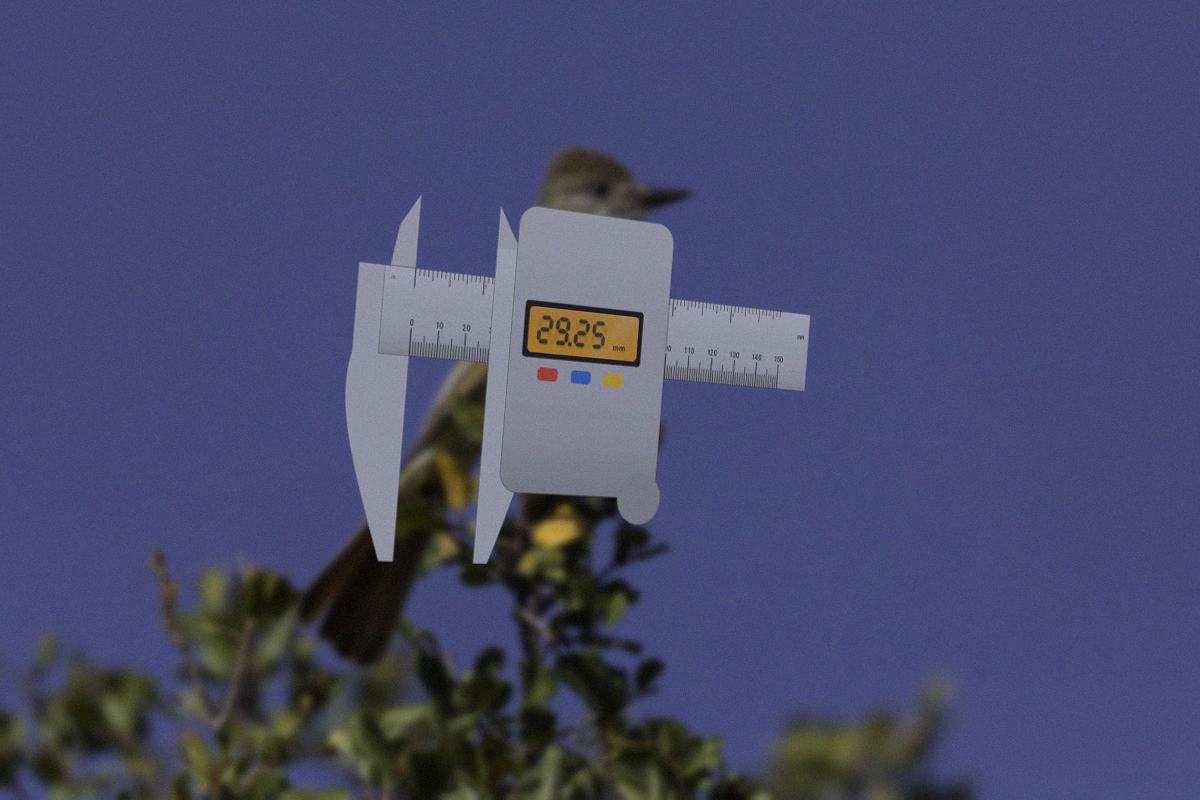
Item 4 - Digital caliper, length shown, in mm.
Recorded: 29.25 mm
